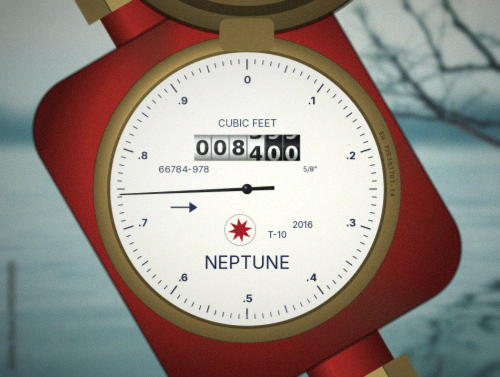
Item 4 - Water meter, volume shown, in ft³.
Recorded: 8399.74 ft³
